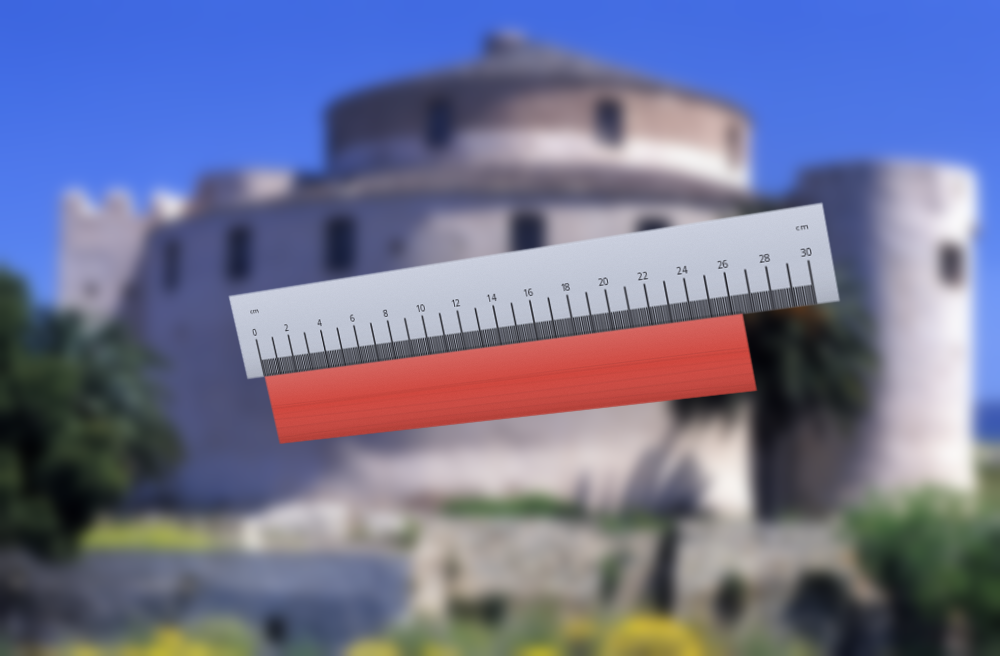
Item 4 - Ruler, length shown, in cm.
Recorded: 26.5 cm
